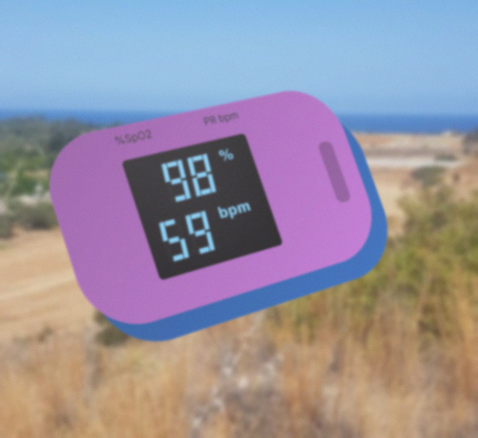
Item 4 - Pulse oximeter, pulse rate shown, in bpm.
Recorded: 59 bpm
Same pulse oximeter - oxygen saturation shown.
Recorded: 98 %
